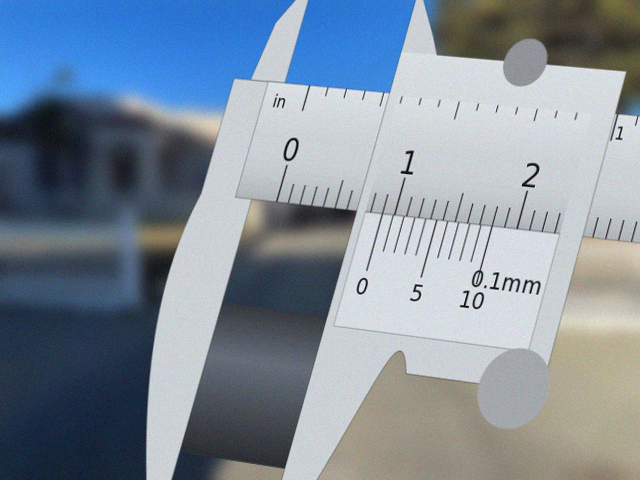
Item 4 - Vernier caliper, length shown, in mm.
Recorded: 9.0 mm
